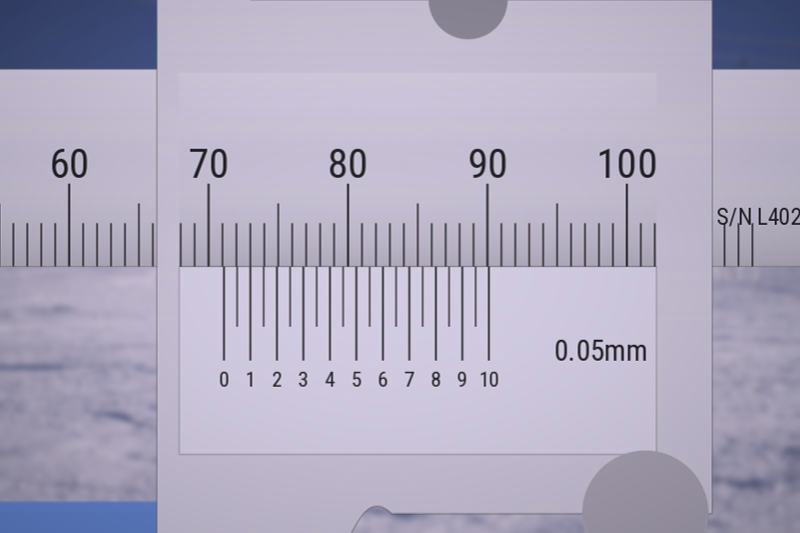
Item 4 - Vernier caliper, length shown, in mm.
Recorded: 71.1 mm
